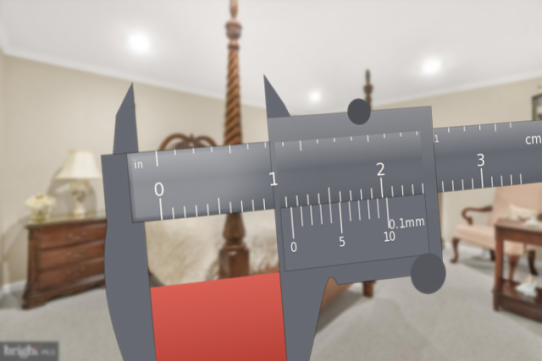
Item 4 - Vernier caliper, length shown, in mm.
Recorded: 11.4 mm
